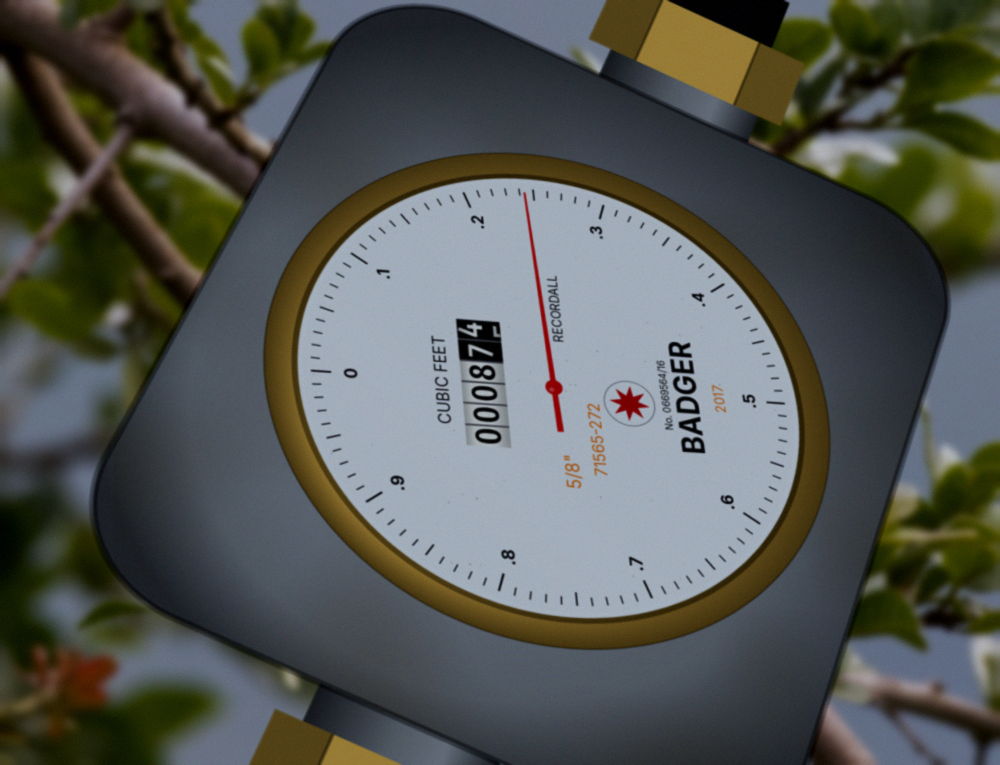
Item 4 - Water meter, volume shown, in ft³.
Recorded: 874.24 ft³
